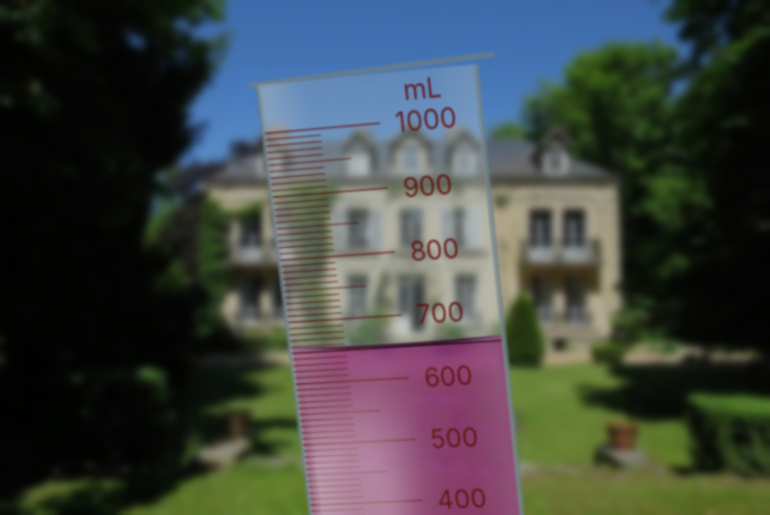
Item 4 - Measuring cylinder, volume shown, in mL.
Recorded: 650 mL
